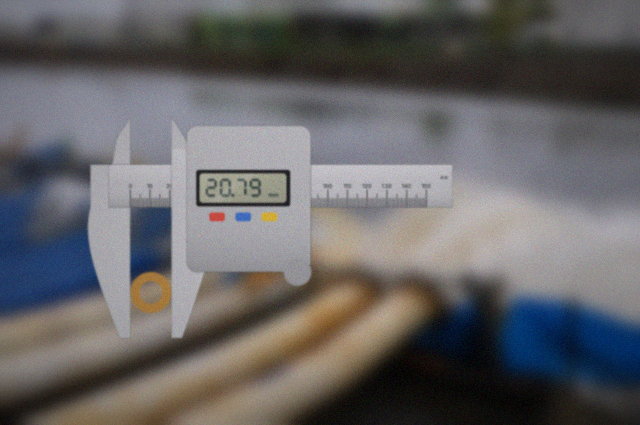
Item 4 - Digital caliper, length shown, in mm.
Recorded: 20.79 mm
